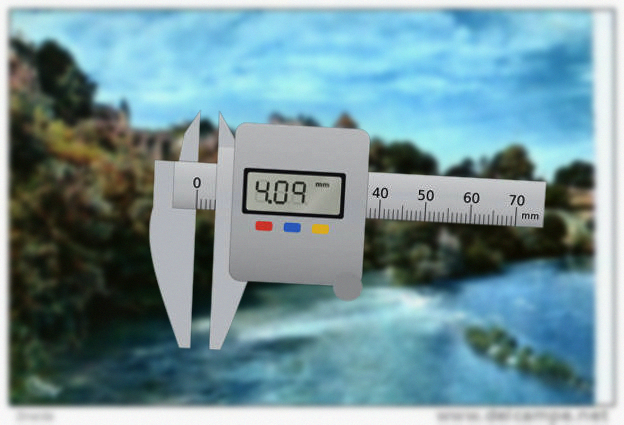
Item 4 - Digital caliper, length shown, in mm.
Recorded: 4.09 mm
